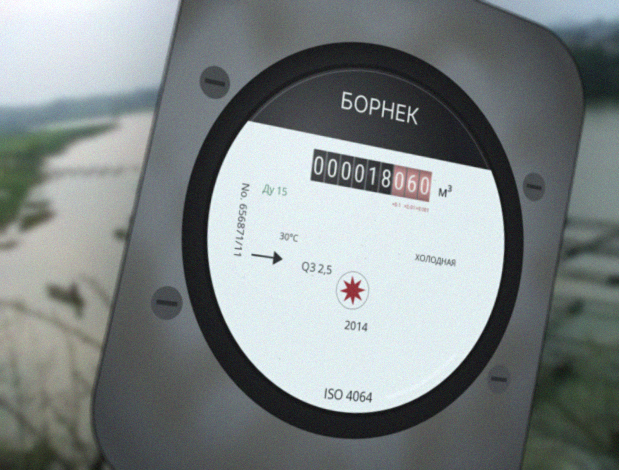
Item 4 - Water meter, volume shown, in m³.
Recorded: 18.060 m³
